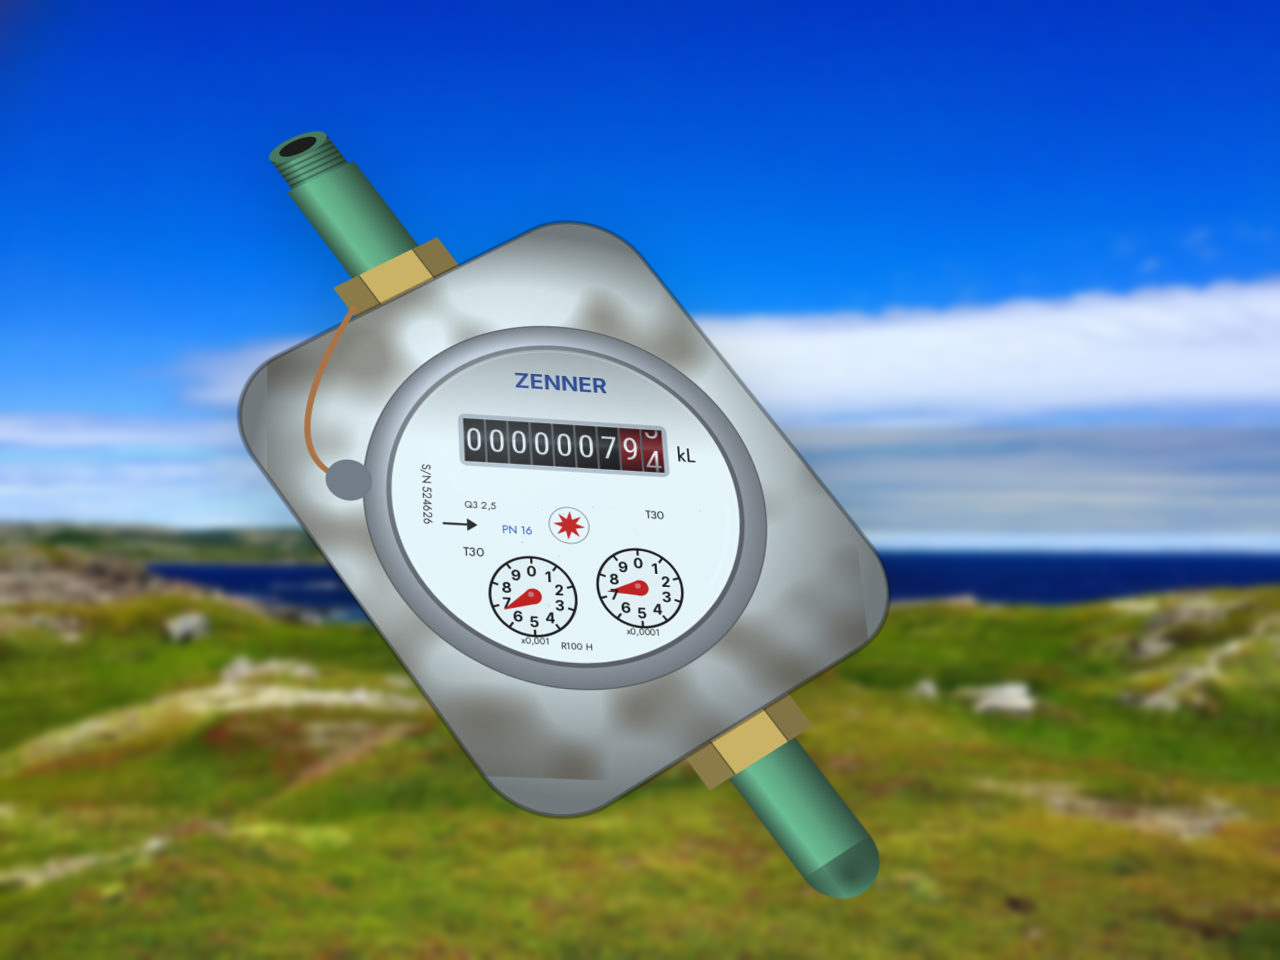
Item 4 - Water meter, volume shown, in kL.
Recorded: 7.9367 kL
